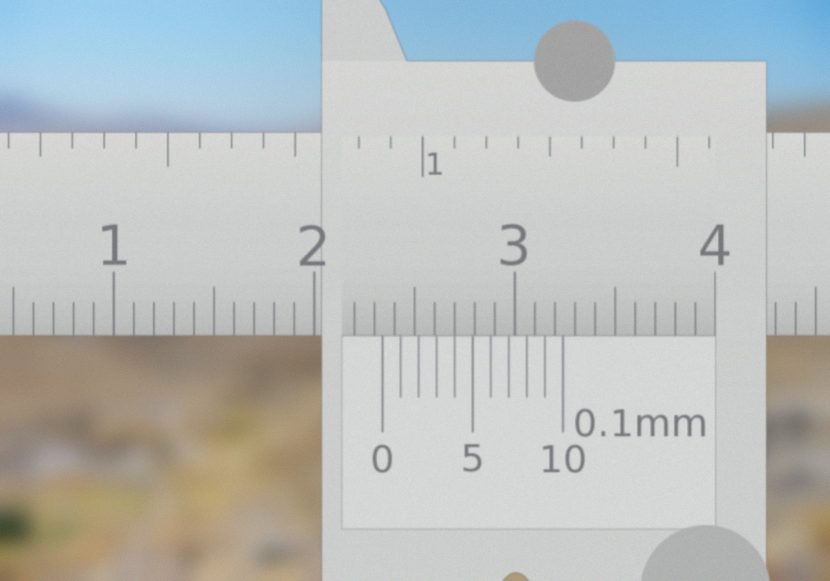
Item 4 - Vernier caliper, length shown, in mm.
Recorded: 23.4 mm
